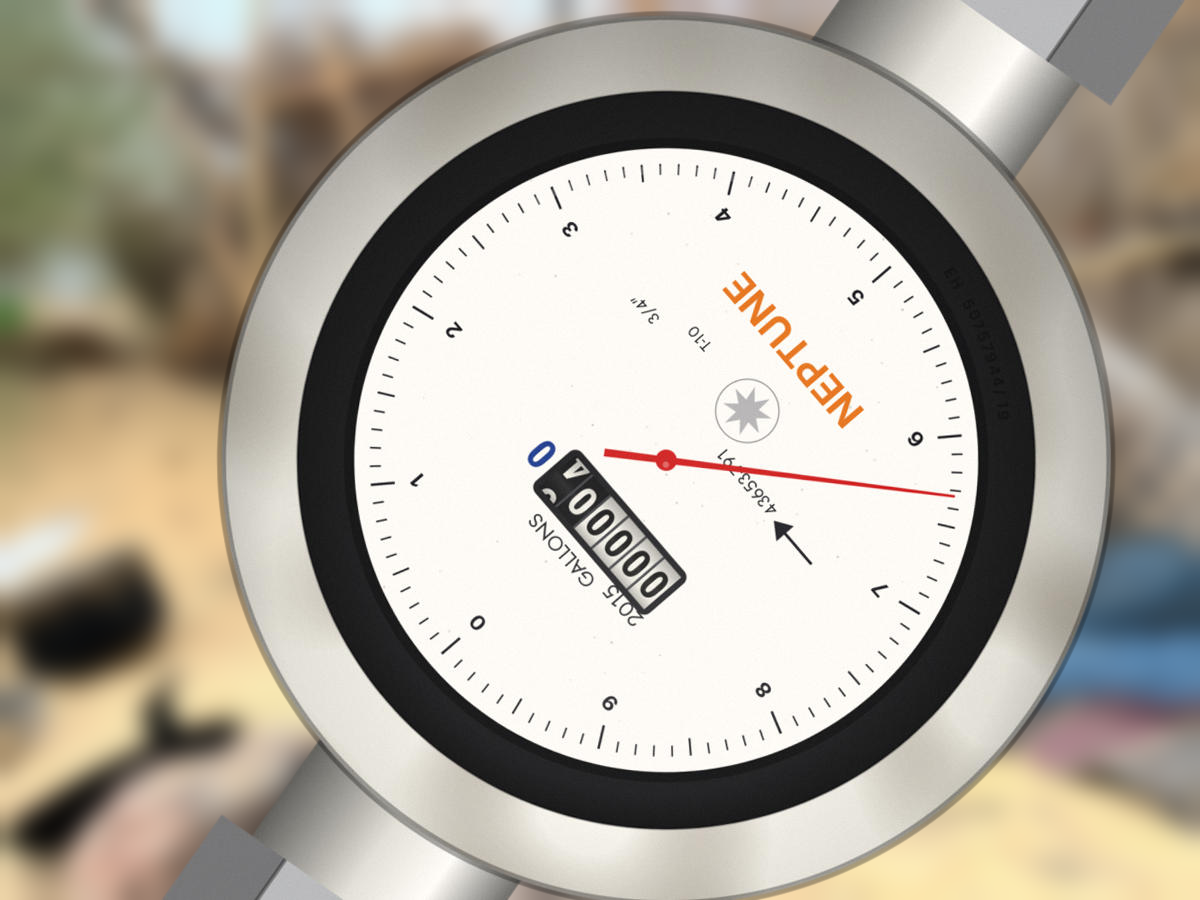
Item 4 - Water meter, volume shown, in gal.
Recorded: 36.3 gal
